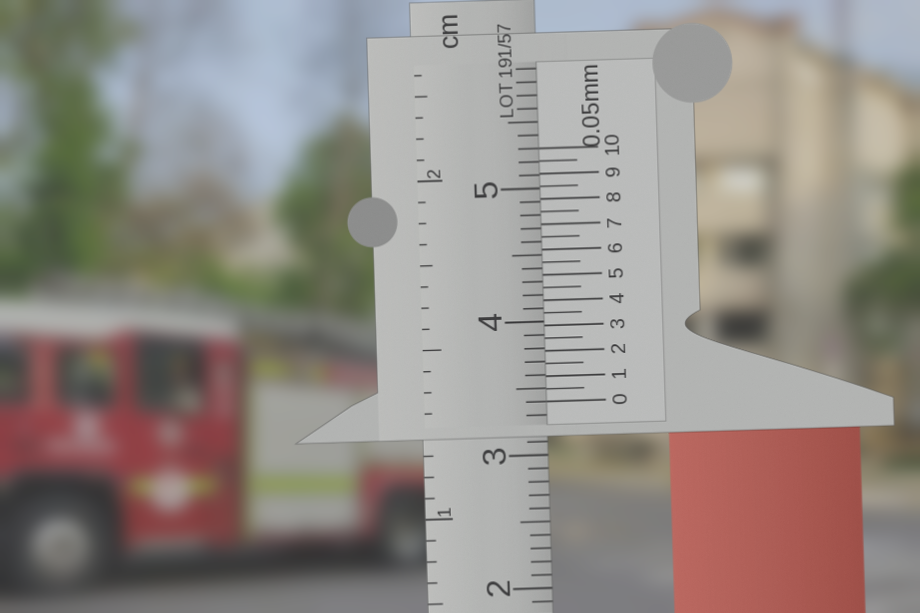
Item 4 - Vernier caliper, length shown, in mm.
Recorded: 34.0 mm
